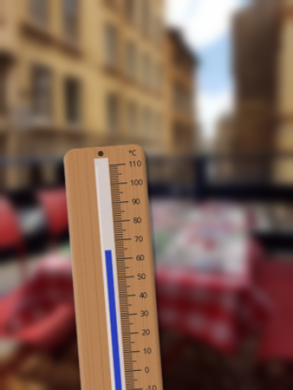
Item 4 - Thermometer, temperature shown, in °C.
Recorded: 65 °C
